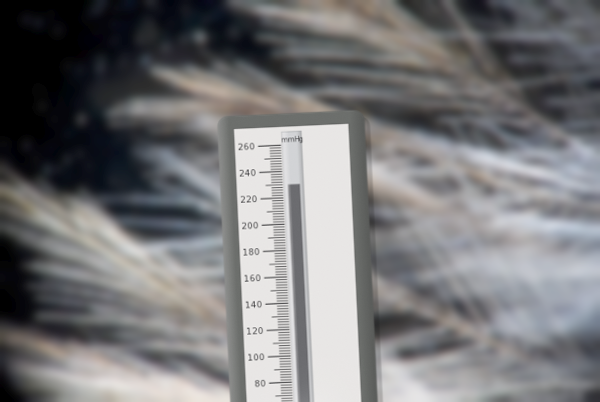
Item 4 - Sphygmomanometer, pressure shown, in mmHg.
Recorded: 230 mmHg
